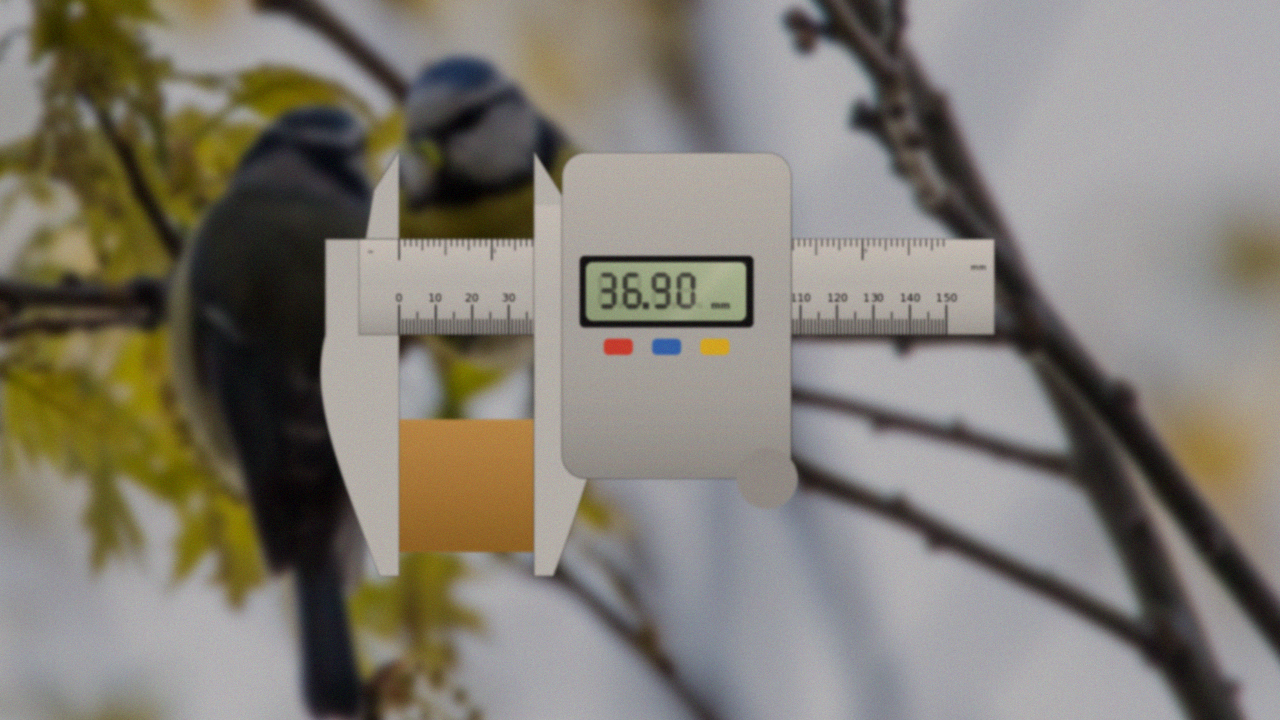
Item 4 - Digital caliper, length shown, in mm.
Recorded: 36.90 mm
